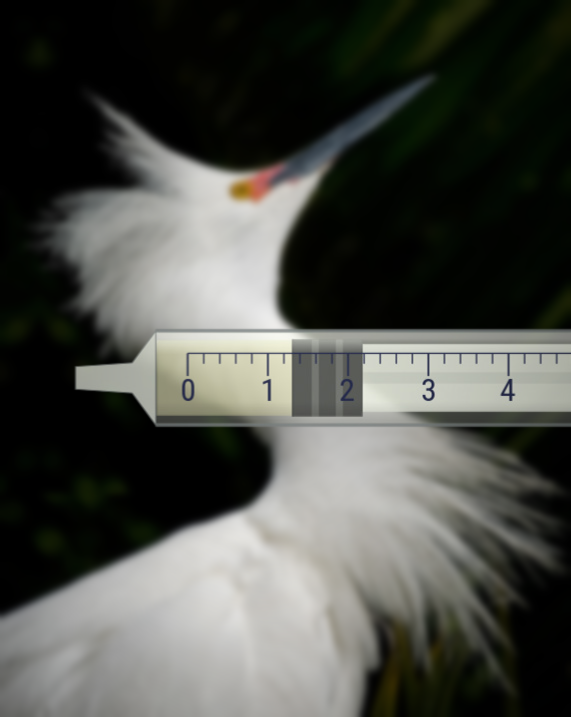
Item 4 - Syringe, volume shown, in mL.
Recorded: 1.3 mL
